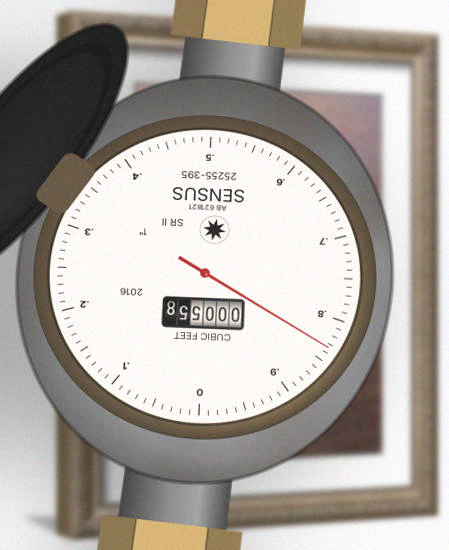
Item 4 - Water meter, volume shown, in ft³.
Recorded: 557.83 ft³
